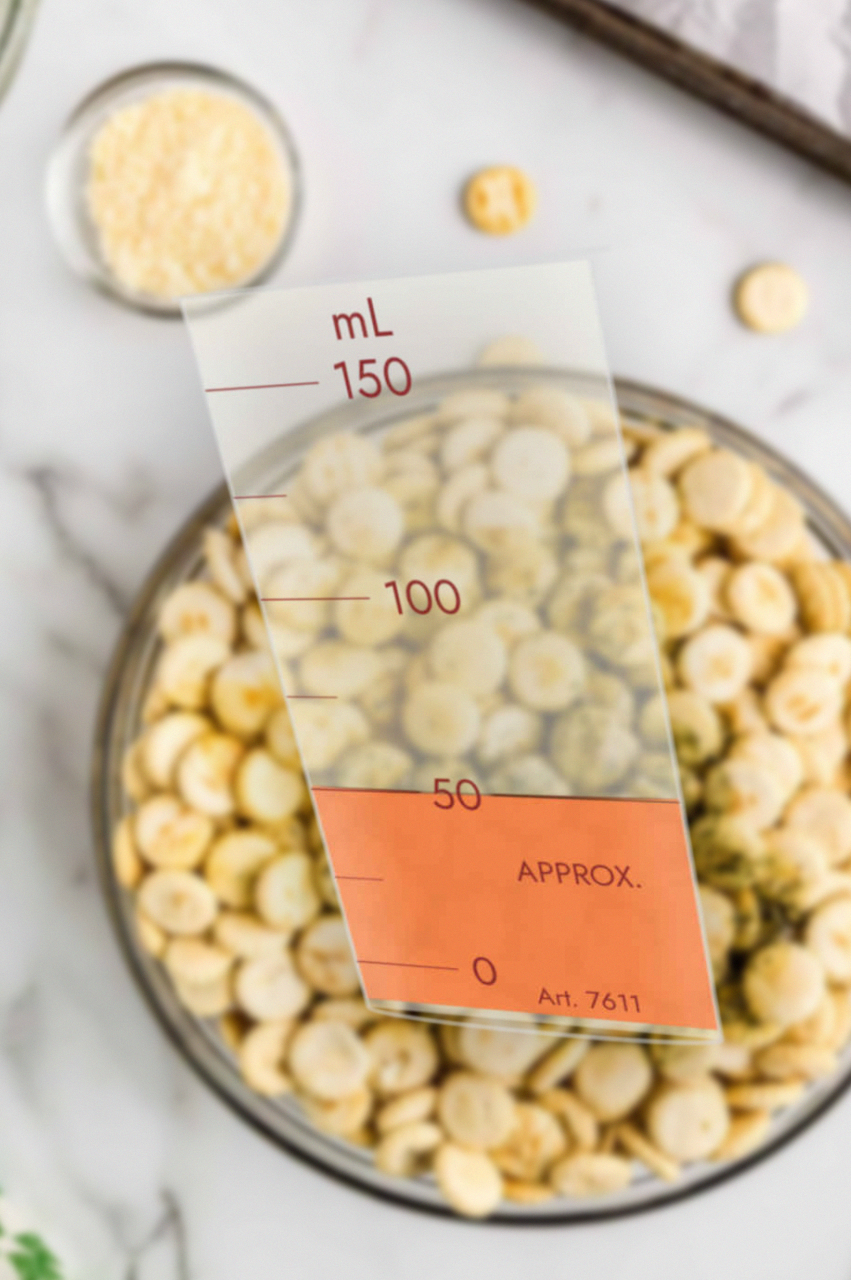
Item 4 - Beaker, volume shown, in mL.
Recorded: 50 mL
